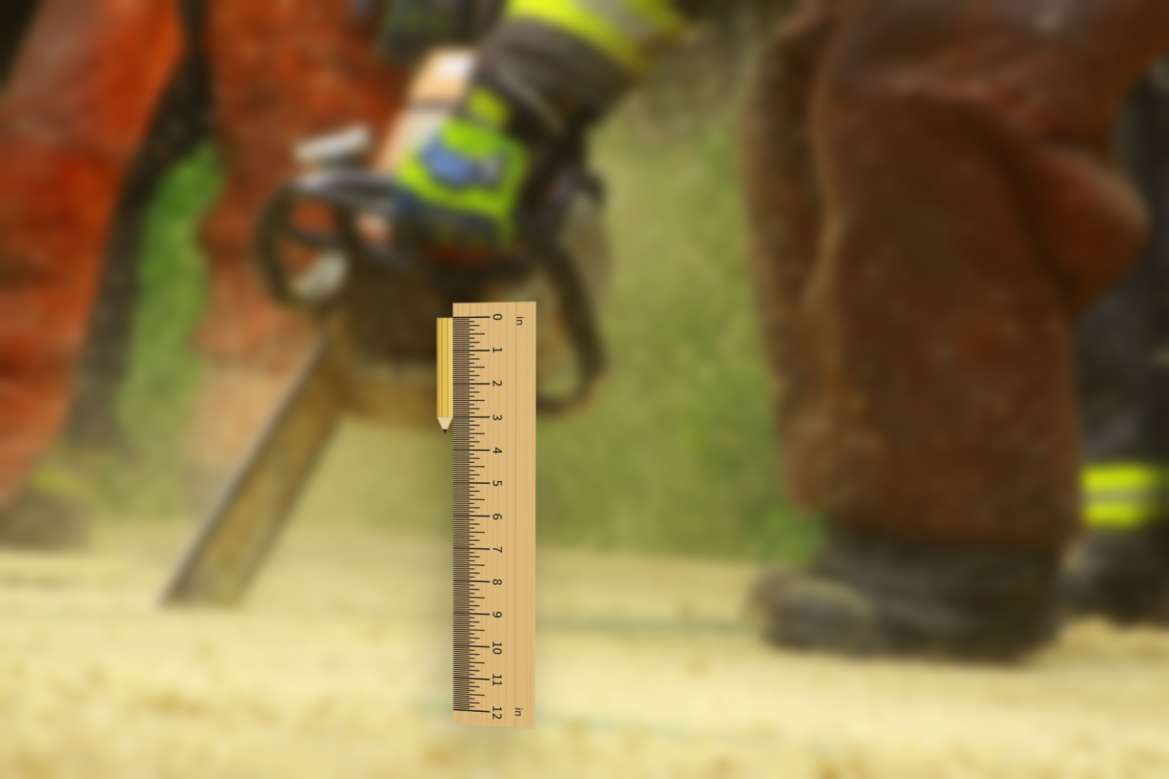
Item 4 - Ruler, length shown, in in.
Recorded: 3.5 in
